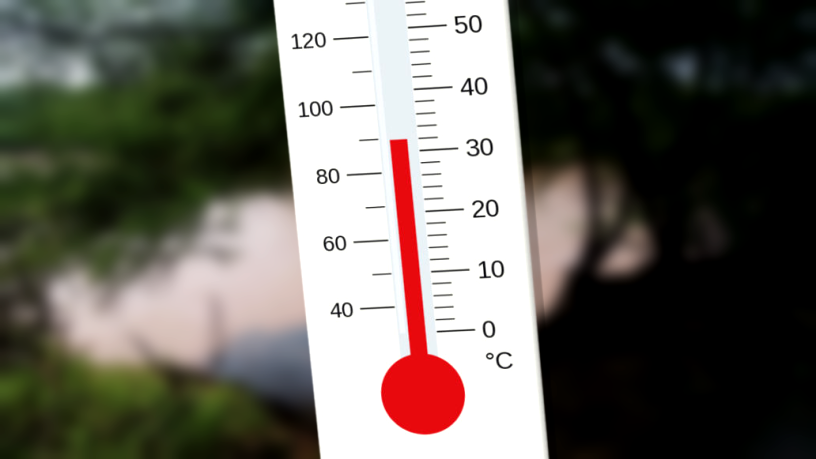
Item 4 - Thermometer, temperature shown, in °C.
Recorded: 32 °C
